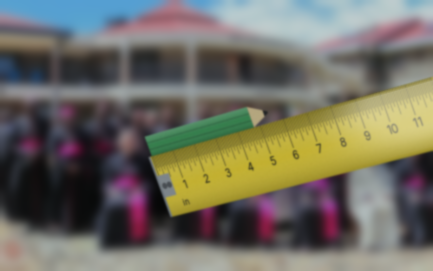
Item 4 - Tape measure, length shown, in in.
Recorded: 5.5 in
